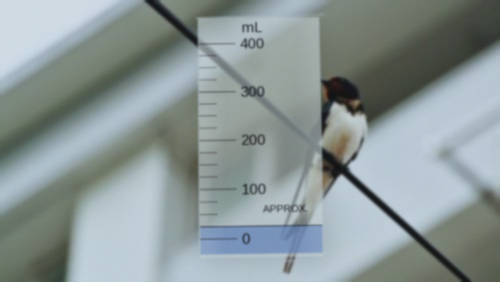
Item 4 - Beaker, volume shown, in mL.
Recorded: 25 mL
